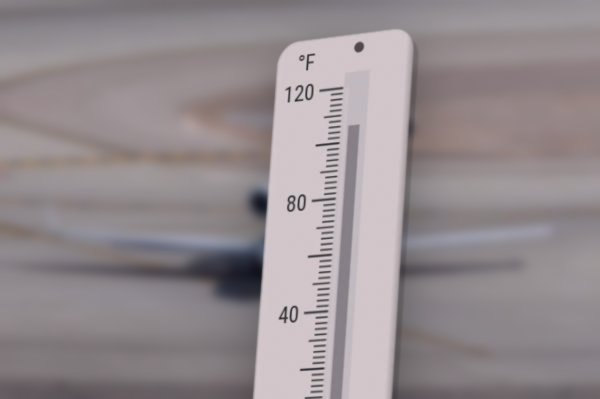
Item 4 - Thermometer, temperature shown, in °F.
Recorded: 106 °F
